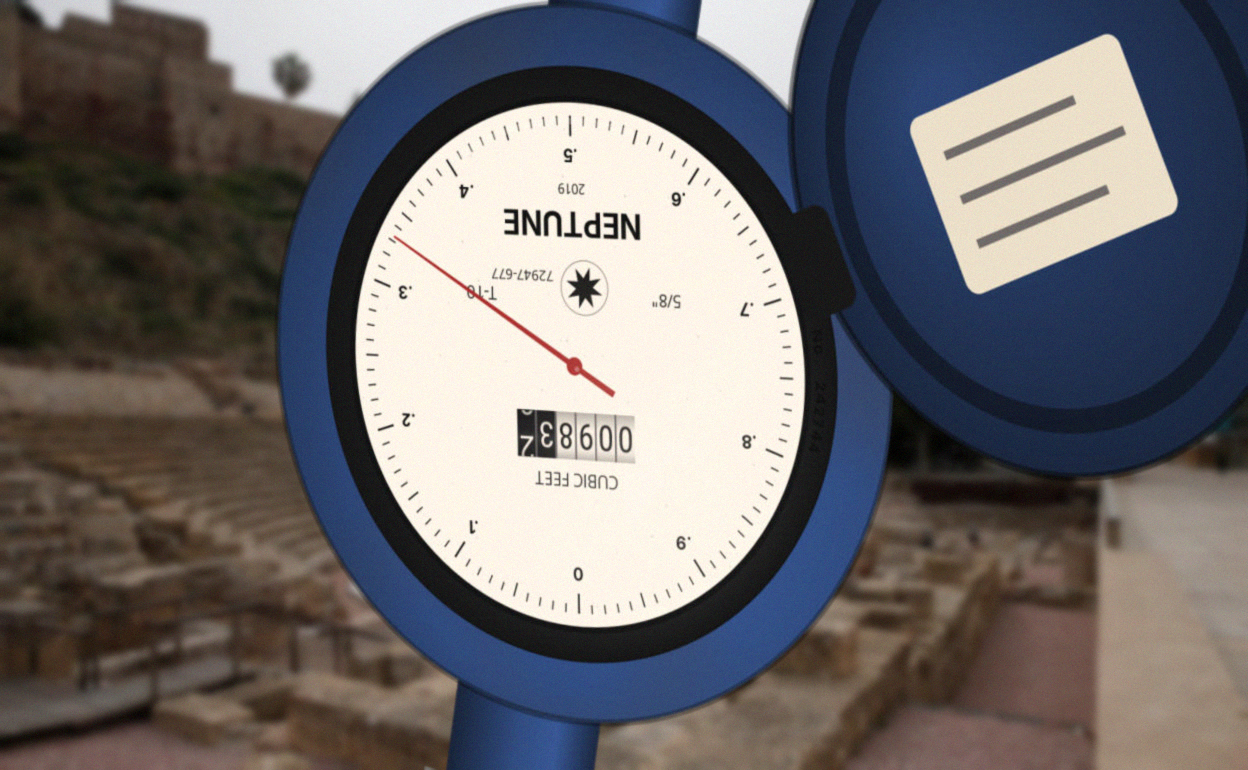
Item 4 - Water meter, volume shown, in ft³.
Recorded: 9832.33 ft³
